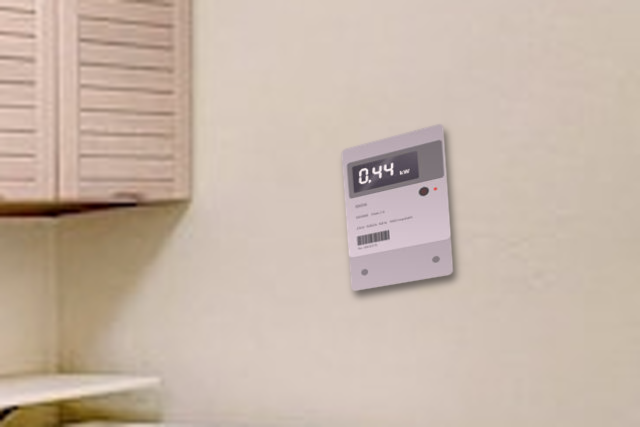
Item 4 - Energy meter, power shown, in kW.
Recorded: 0.44 kW
